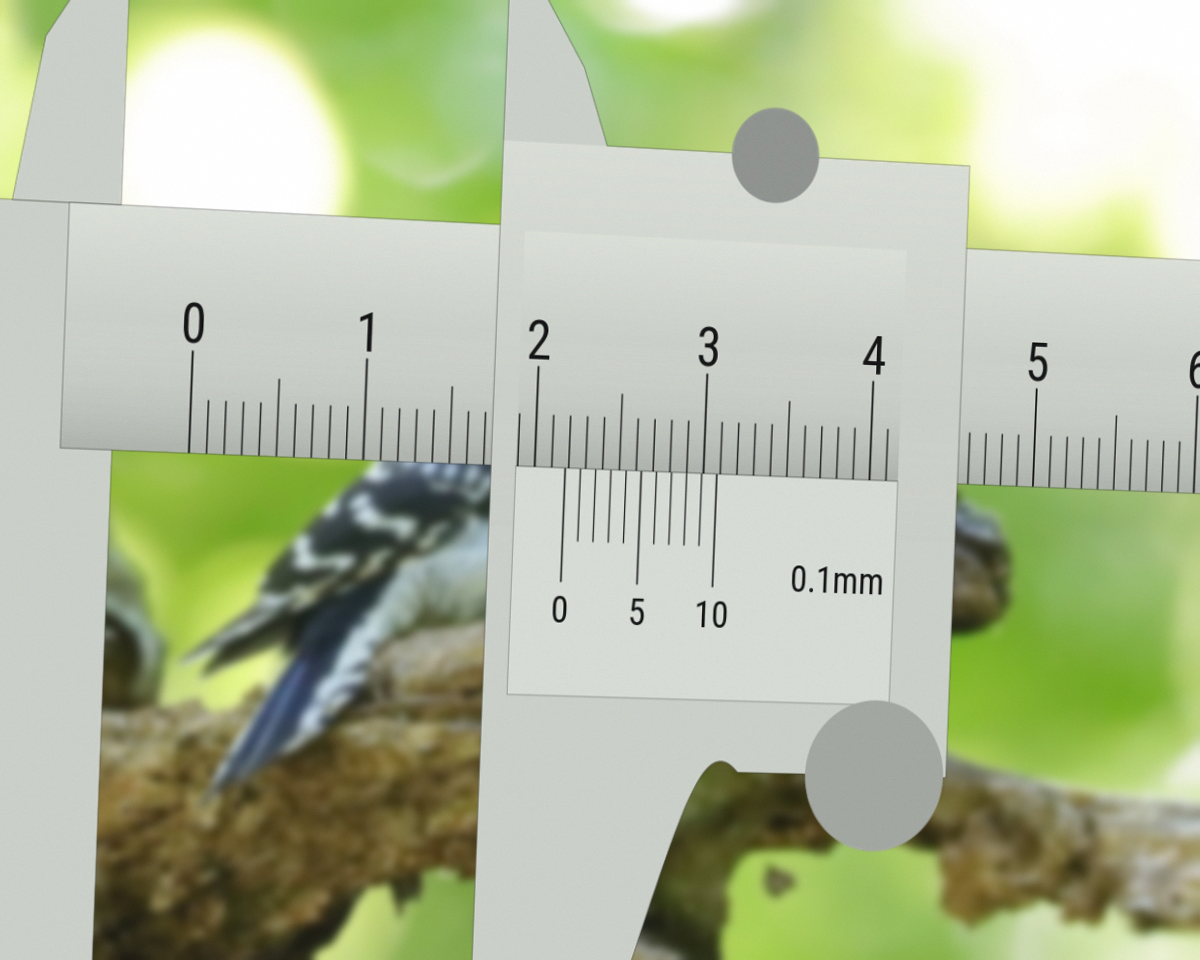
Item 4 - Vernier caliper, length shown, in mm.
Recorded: 21.8 mm
